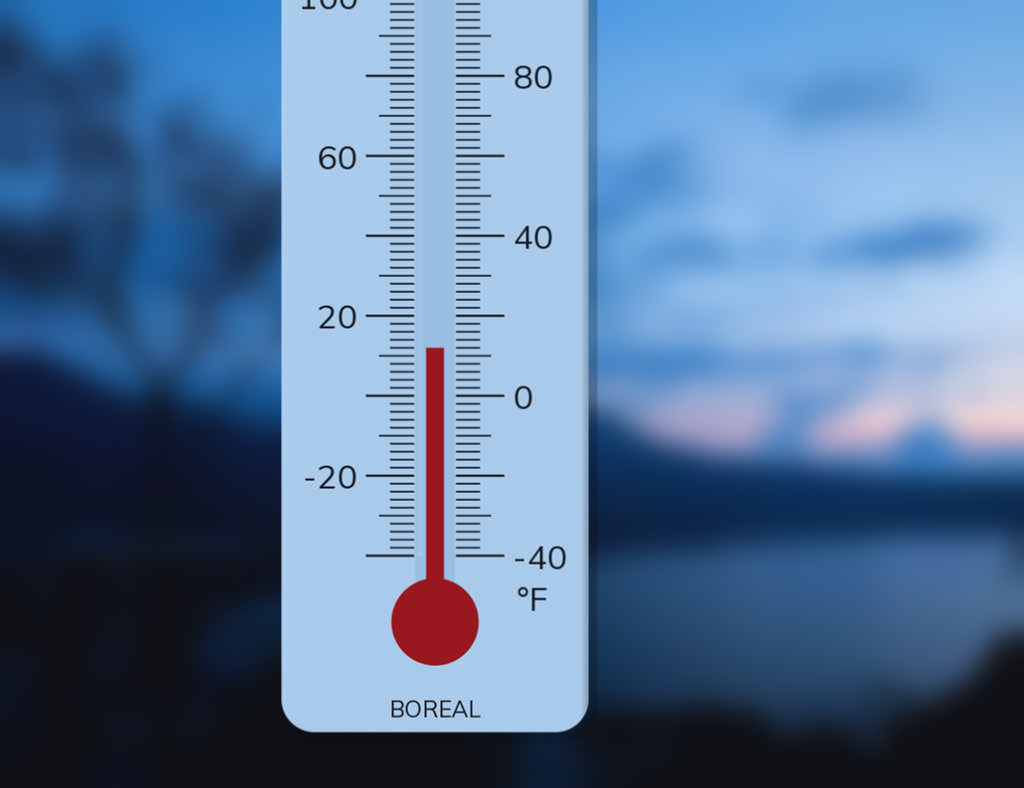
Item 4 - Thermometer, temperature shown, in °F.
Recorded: 12 °F
